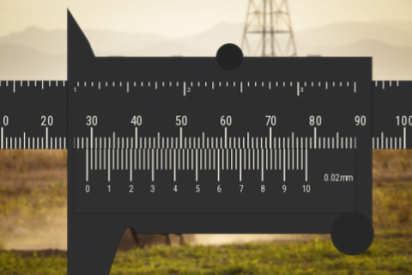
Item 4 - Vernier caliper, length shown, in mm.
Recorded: 29.0 mm
